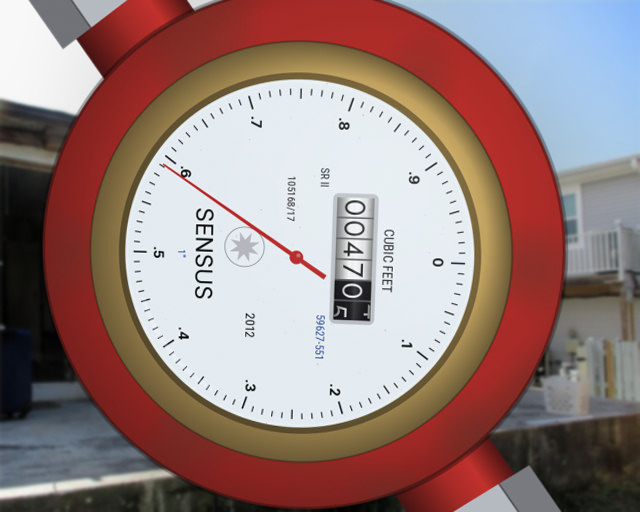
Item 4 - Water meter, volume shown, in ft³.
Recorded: 4704.59 ft³
